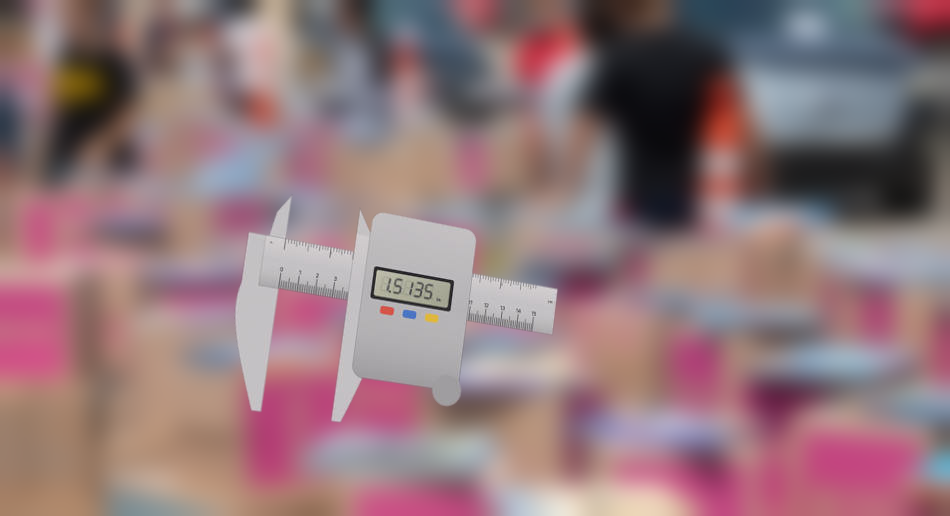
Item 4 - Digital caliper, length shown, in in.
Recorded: 1.5135 in
